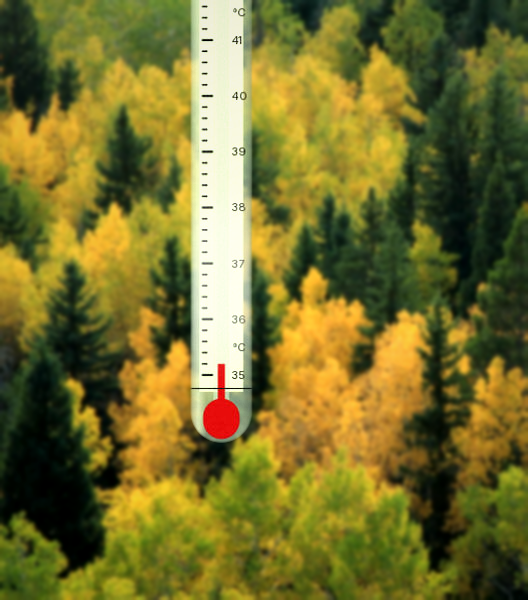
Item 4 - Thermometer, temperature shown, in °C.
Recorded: 35.2 °C
